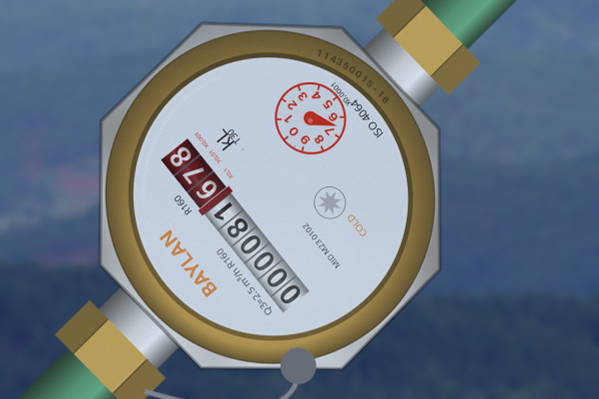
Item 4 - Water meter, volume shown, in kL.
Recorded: 81.6786 kL
